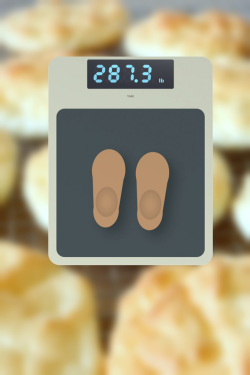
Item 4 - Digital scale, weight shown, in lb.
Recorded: 287.3 lb
